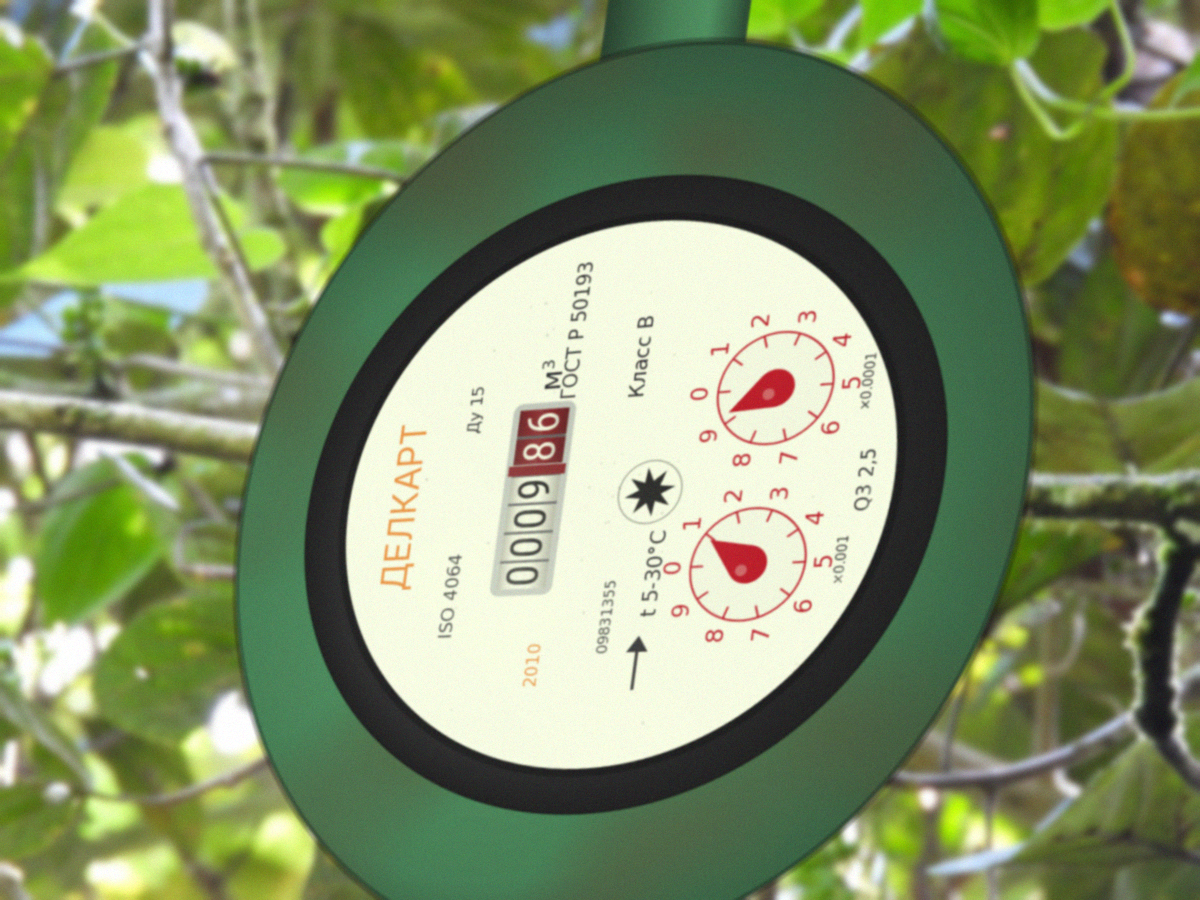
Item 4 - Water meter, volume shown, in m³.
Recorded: 9.8609 m³
